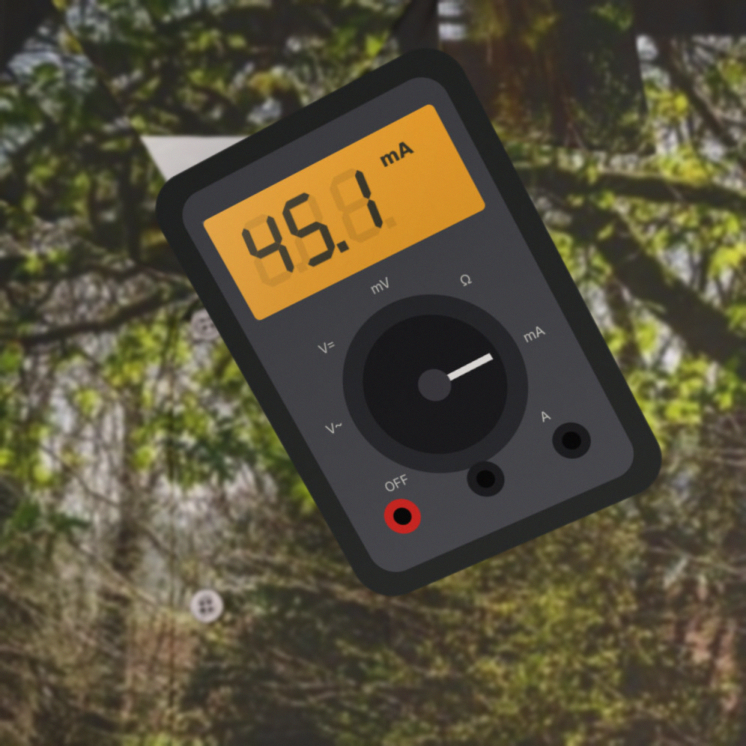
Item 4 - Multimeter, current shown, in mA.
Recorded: 45.1 mA
